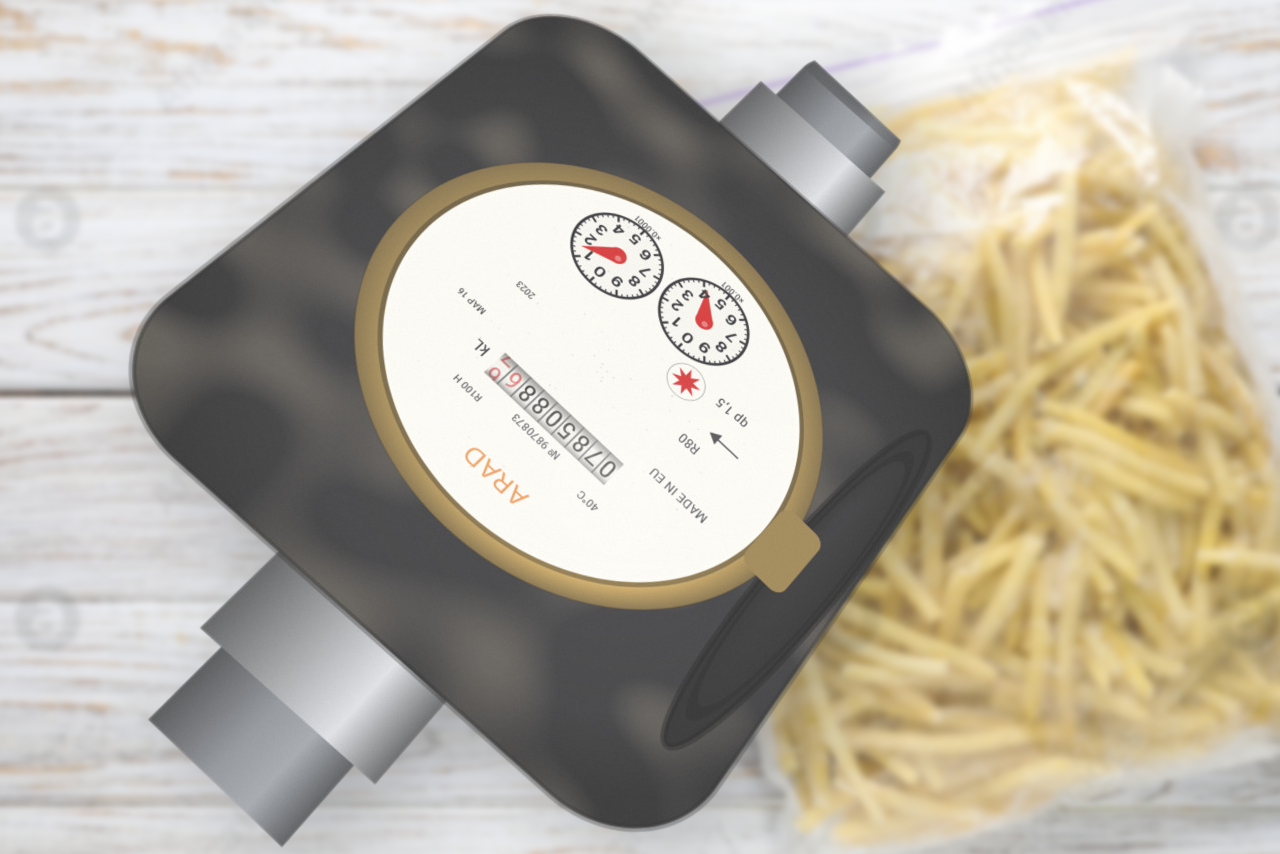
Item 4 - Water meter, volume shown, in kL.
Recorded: 785088.6641 kL
